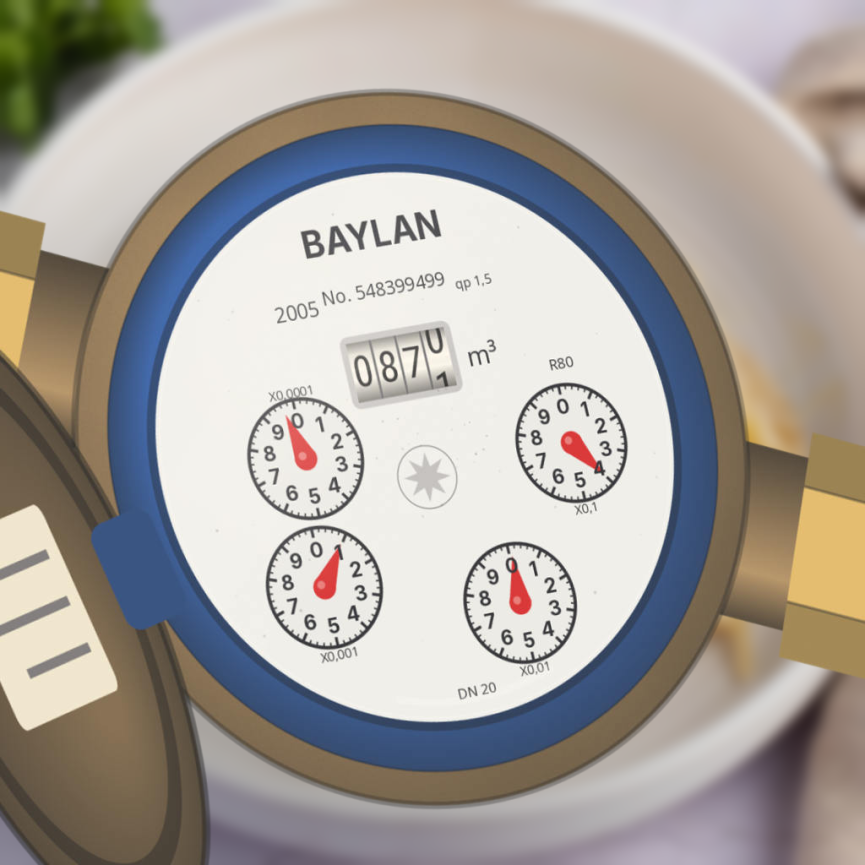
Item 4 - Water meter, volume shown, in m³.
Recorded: 870.4009 m³
